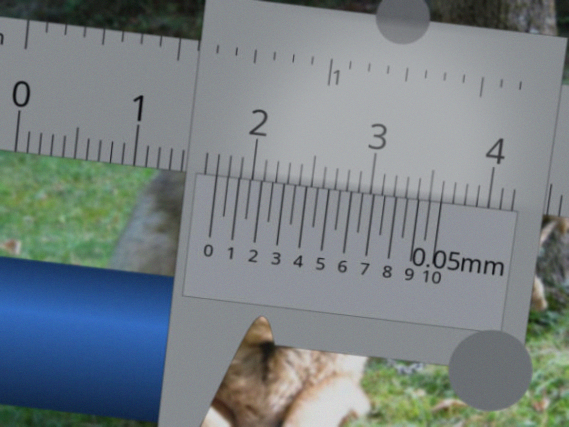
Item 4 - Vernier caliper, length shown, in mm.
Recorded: 17.0 mm
